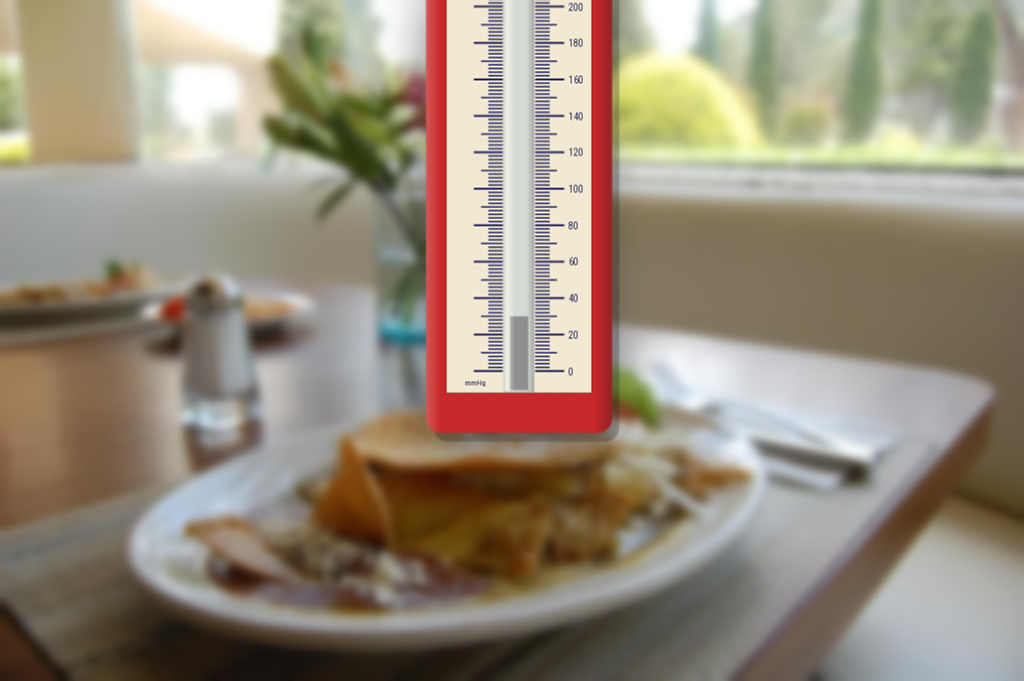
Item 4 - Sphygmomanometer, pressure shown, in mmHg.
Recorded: 30 mmHg
